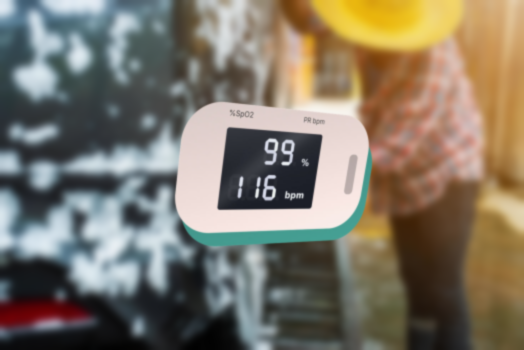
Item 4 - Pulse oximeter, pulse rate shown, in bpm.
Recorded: 116 bpm
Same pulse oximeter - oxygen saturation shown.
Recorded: 99 %
